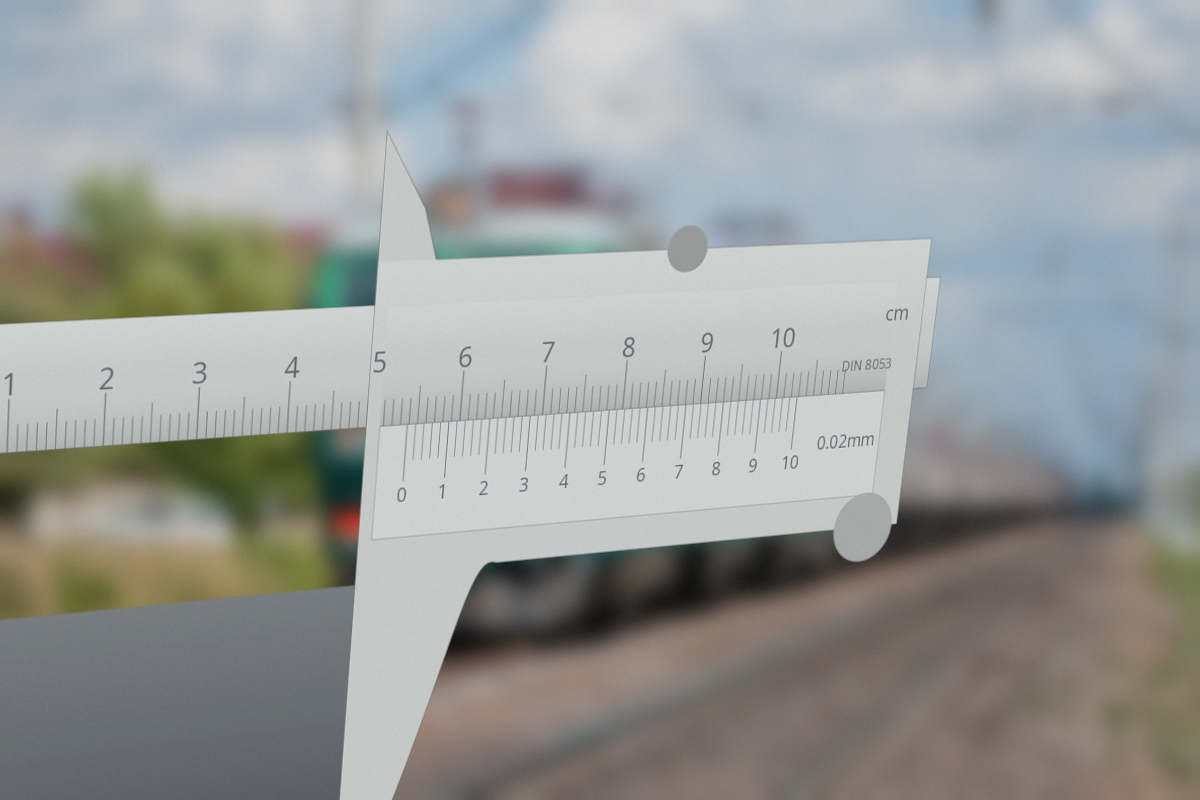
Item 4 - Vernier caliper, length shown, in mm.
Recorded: 53.8 mm
